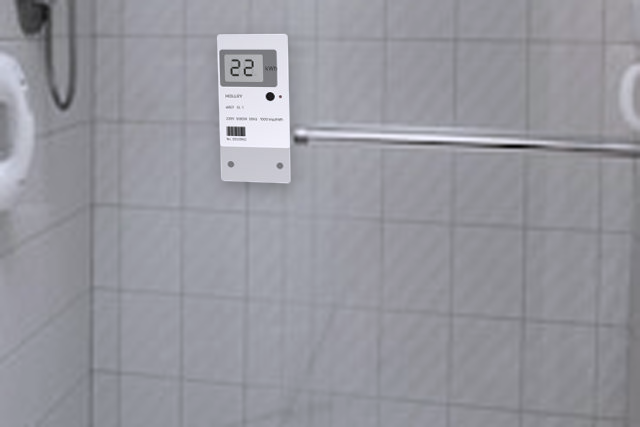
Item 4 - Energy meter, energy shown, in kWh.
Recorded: 22 kWh
